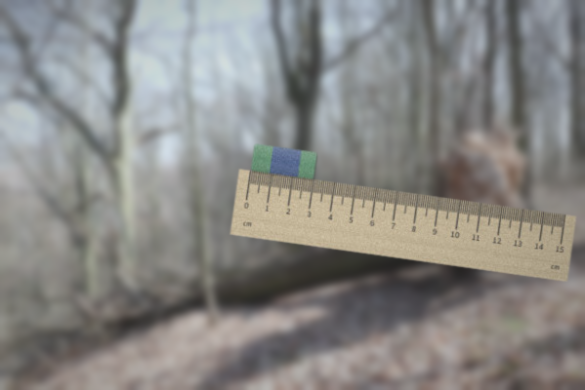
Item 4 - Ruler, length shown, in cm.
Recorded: 3 cm
